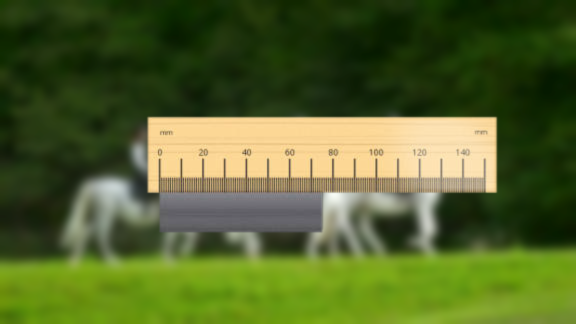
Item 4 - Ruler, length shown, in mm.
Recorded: 75 mm
